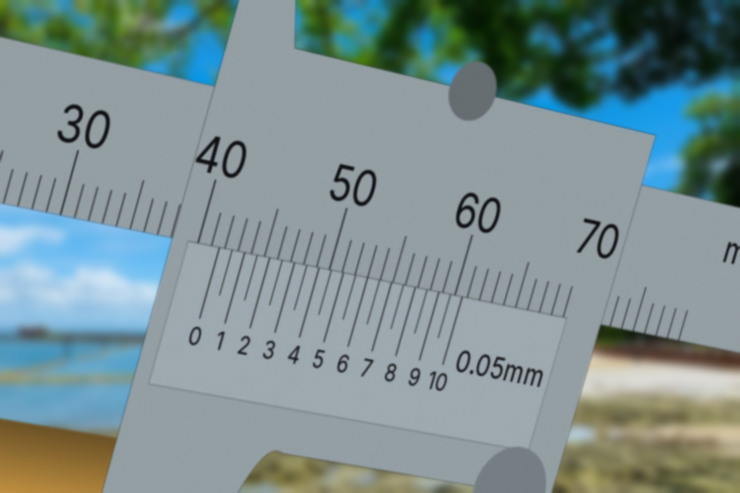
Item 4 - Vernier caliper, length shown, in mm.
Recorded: 41.6 mm
